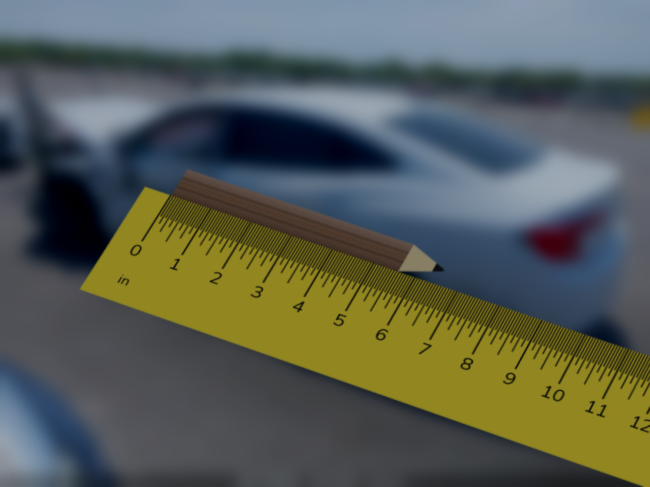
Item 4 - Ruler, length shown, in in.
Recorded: 6.5 in
